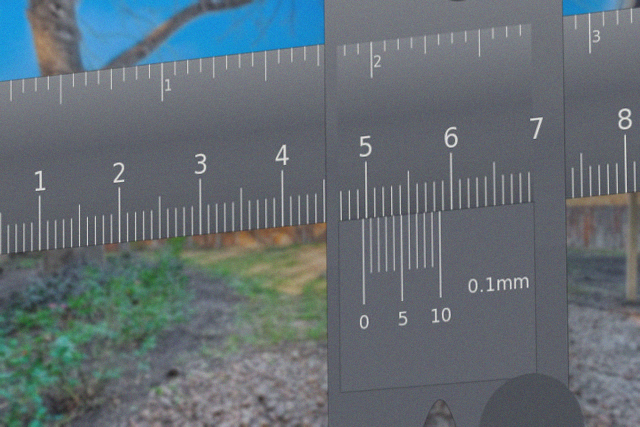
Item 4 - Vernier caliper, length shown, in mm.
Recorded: 49.6 mm
